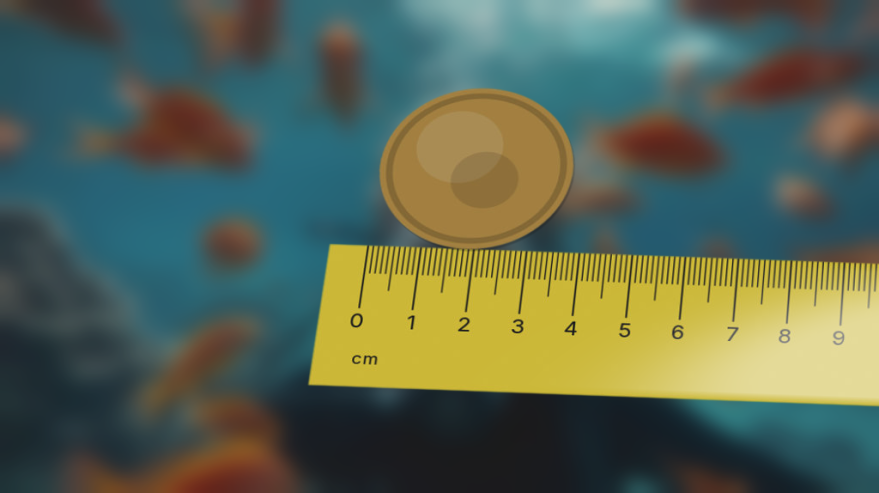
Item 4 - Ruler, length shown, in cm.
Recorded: 3.7 cm
